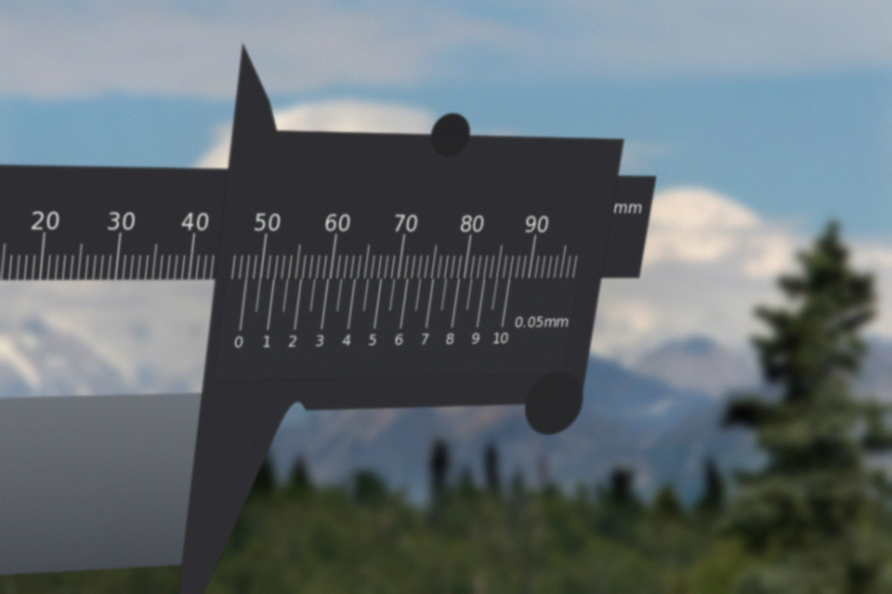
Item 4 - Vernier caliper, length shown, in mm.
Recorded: 48.0 mm
